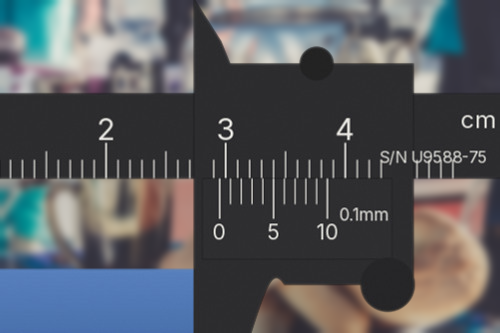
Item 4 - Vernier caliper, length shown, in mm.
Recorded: 29.5 mm
